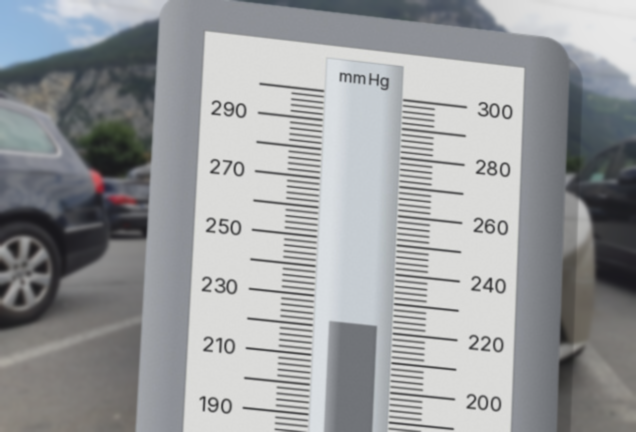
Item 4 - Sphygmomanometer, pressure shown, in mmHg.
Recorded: 222 mmHg
